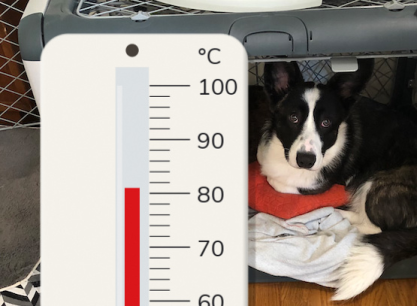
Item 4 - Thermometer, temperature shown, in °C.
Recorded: 81 °C
